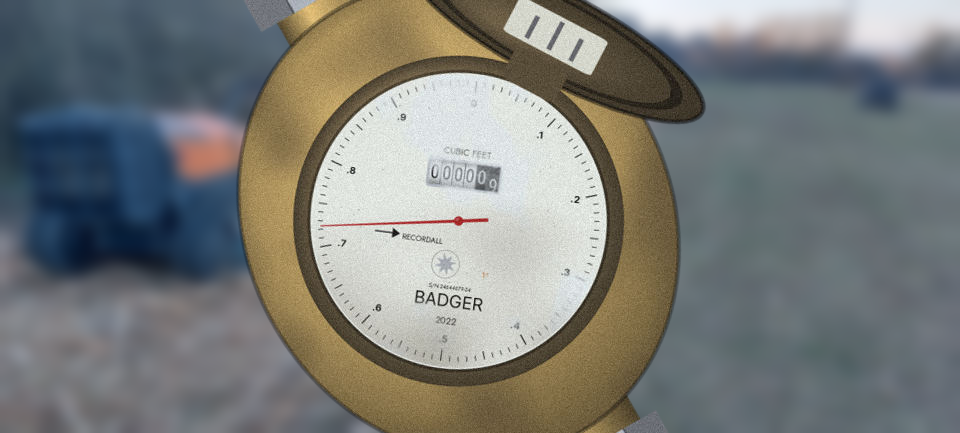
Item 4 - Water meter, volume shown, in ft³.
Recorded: 8.72 ft³
